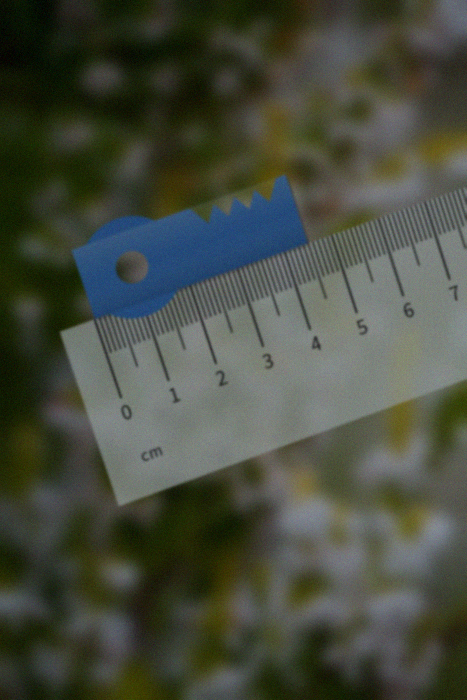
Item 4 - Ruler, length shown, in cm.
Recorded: 4.5 cm
